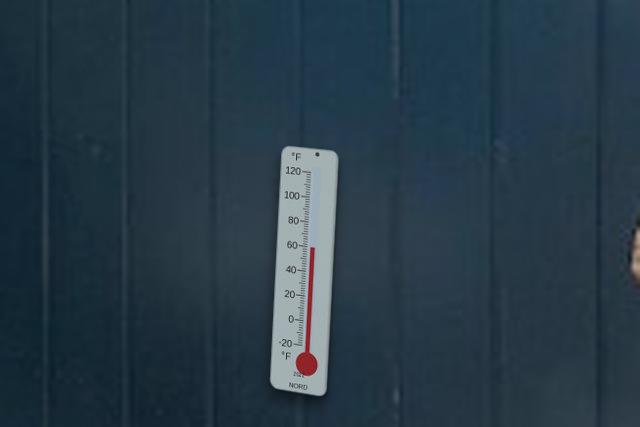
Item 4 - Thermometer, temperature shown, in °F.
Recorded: 60 °F
